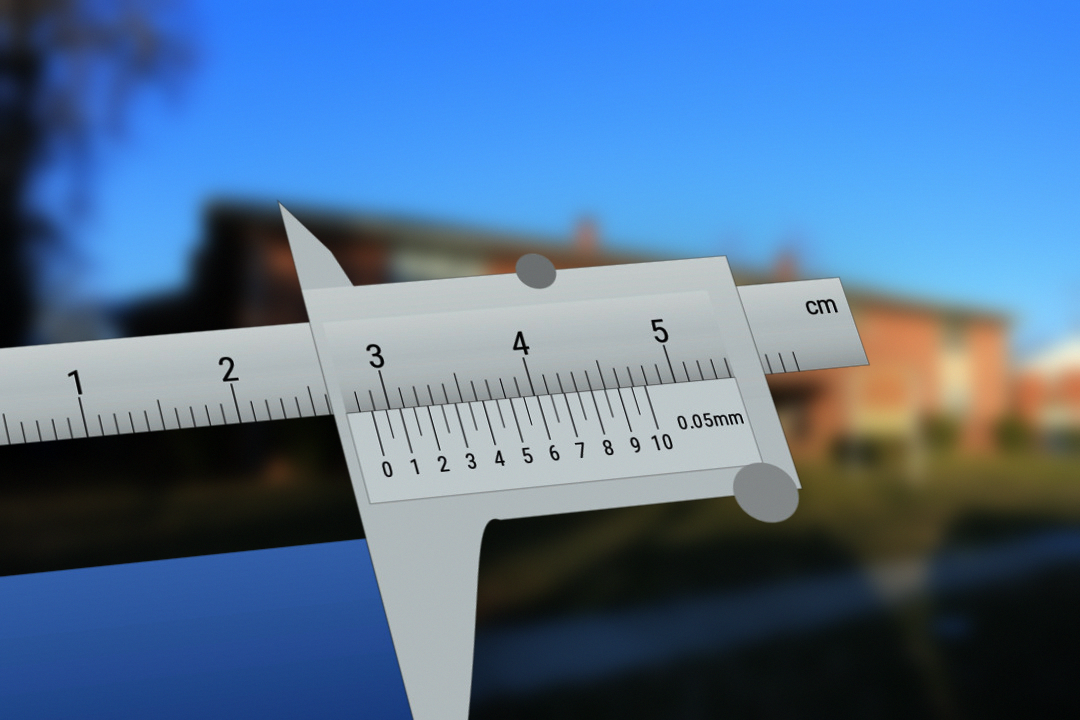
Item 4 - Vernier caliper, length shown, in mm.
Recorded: 28.8 mm
